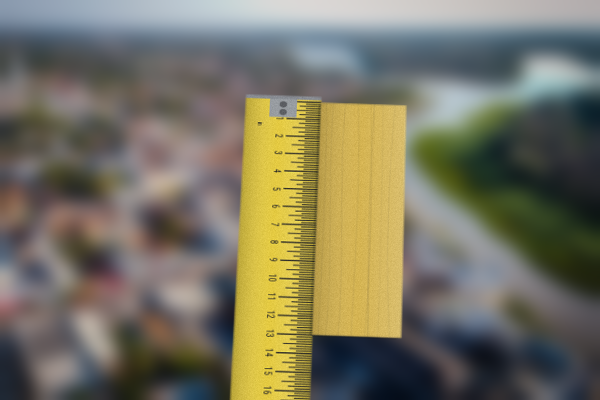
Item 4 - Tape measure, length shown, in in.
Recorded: 13 in
